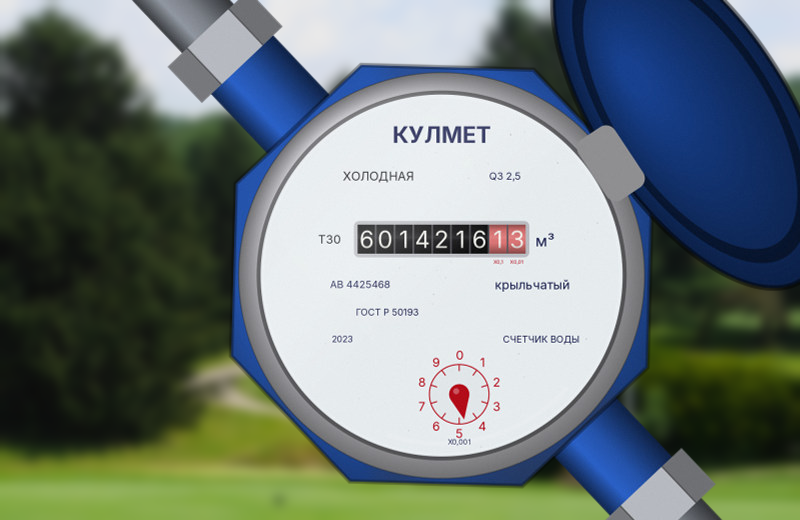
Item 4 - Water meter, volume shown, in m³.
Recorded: 6014216.134 m³
